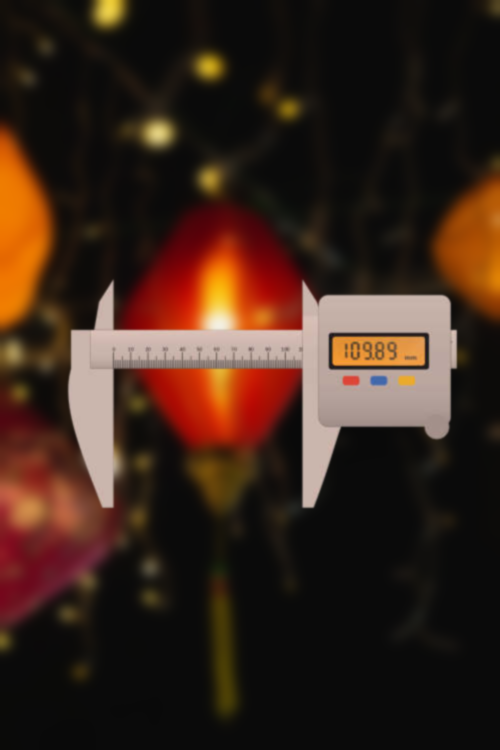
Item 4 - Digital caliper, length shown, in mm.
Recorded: 109.89 mm
